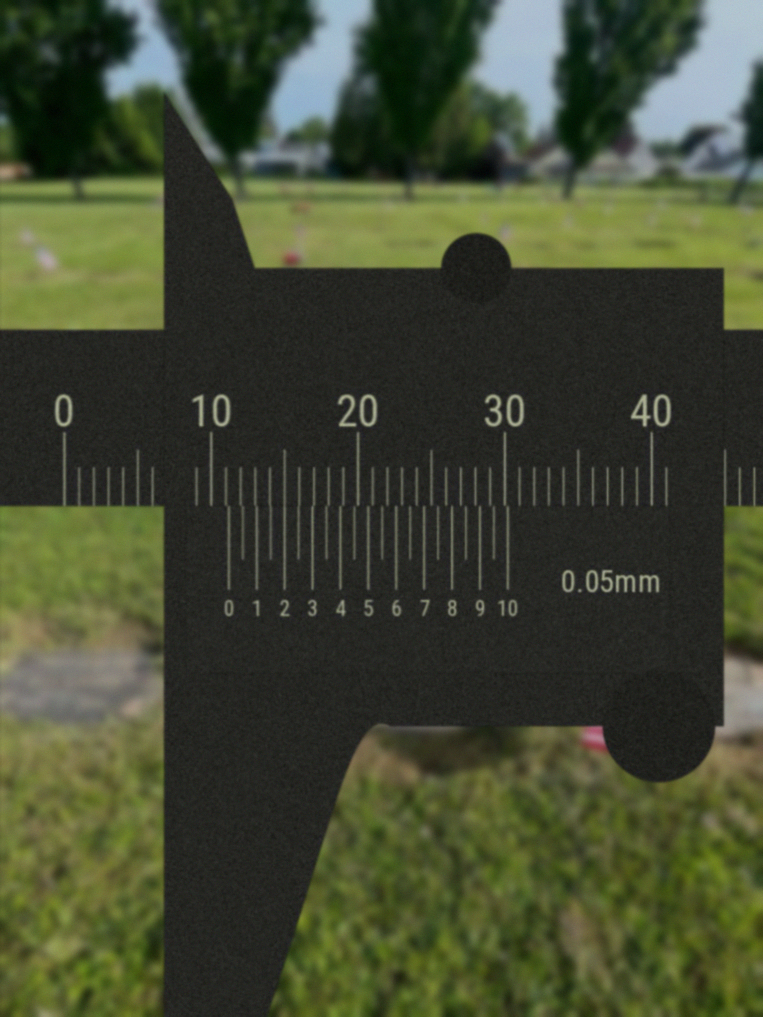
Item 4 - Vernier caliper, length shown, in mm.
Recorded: 11.2 mm
